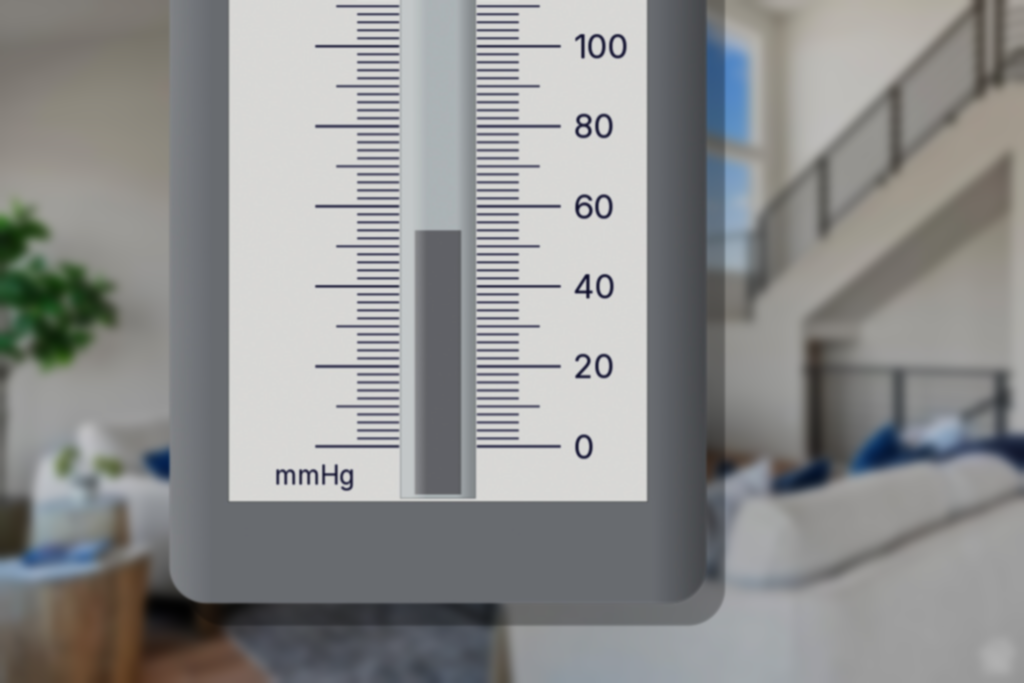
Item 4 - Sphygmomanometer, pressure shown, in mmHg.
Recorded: 54 mmHg
